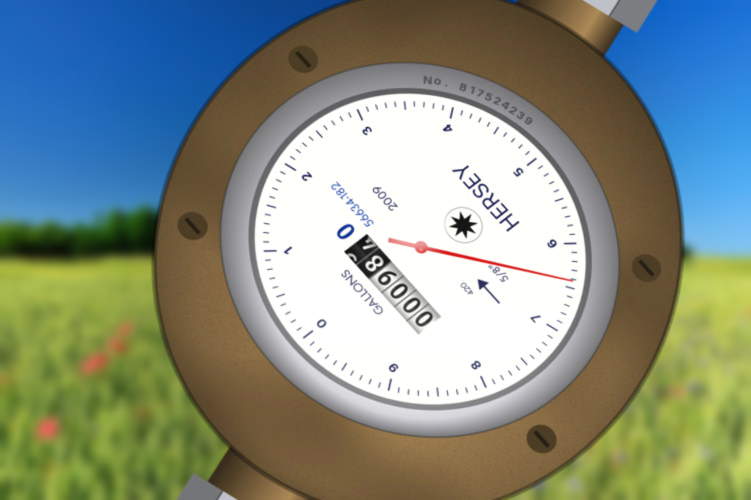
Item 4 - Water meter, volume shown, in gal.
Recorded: 9836.4 gal
